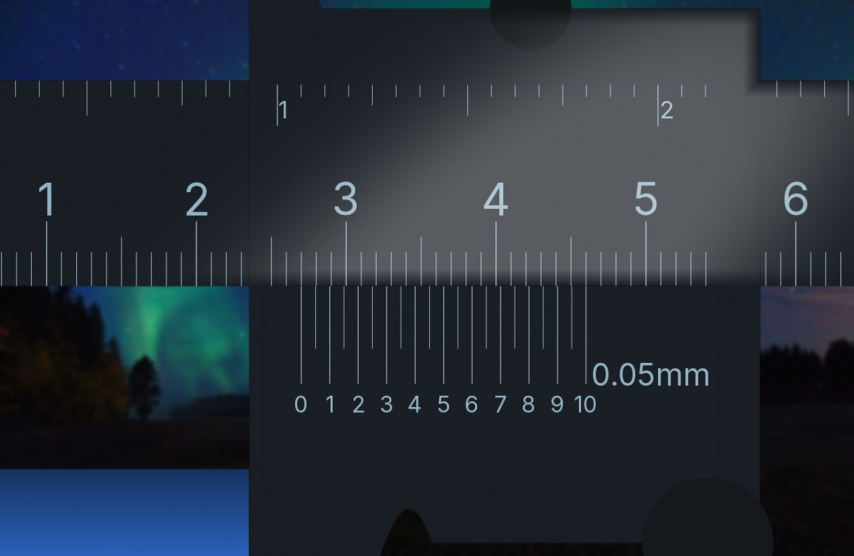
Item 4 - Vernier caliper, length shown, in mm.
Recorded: 27.0 mm
